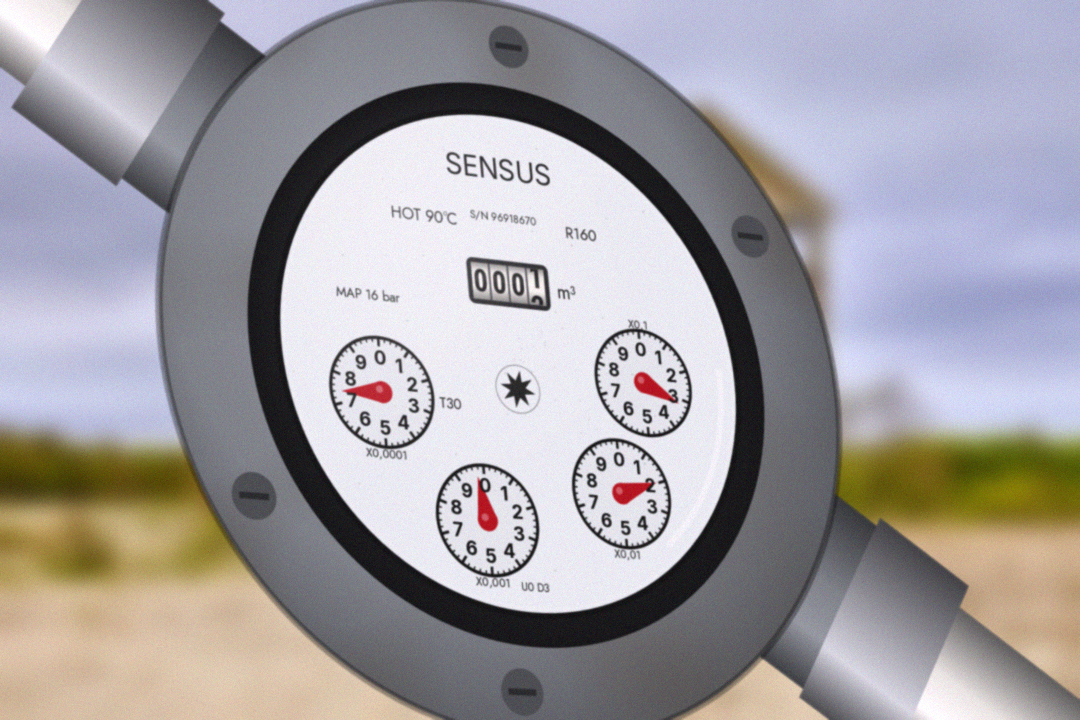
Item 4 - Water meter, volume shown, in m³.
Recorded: 1.3197 m³
